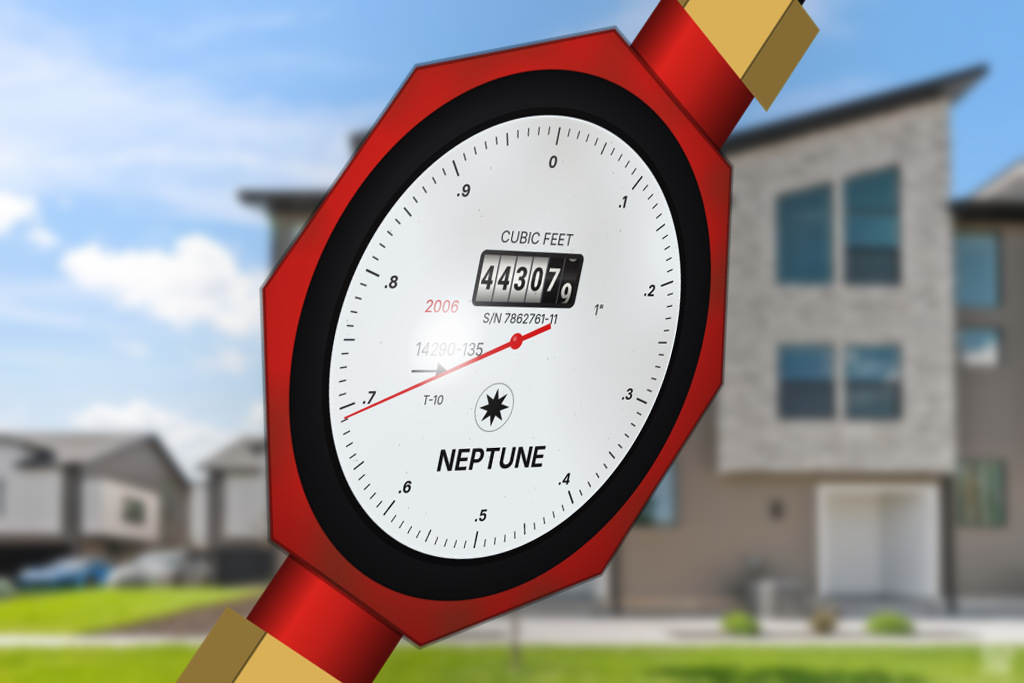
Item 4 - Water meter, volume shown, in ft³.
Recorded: 443078.69 ft³
